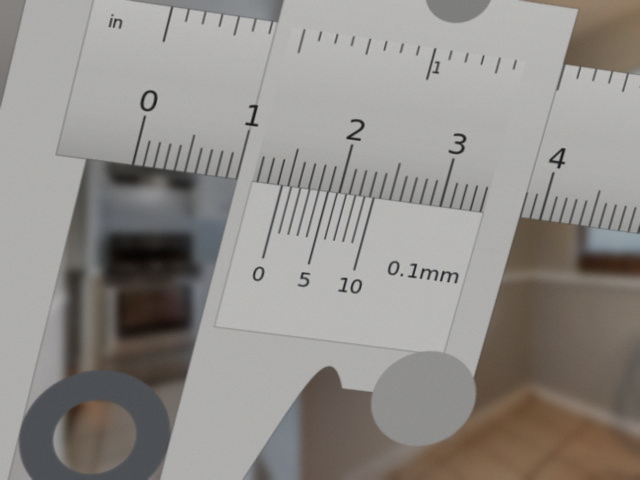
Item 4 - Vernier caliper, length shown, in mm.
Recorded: 14.4 mm
